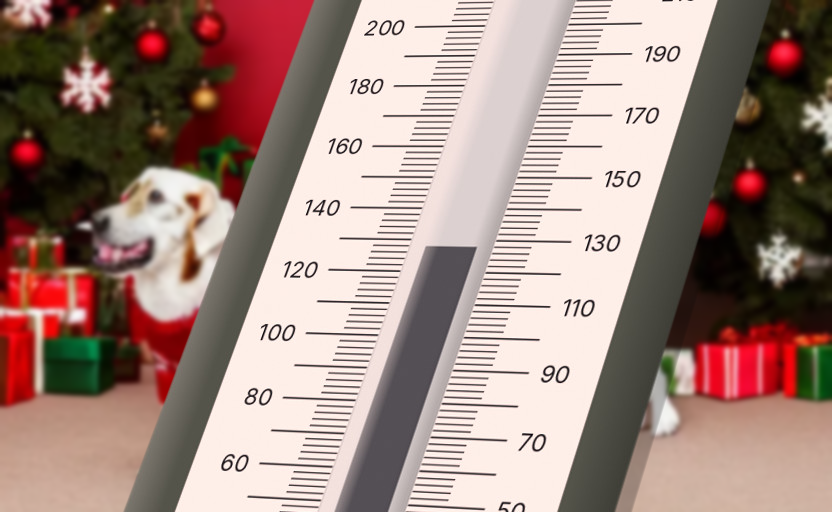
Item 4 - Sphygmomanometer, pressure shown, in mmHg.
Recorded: 128 mmHg
